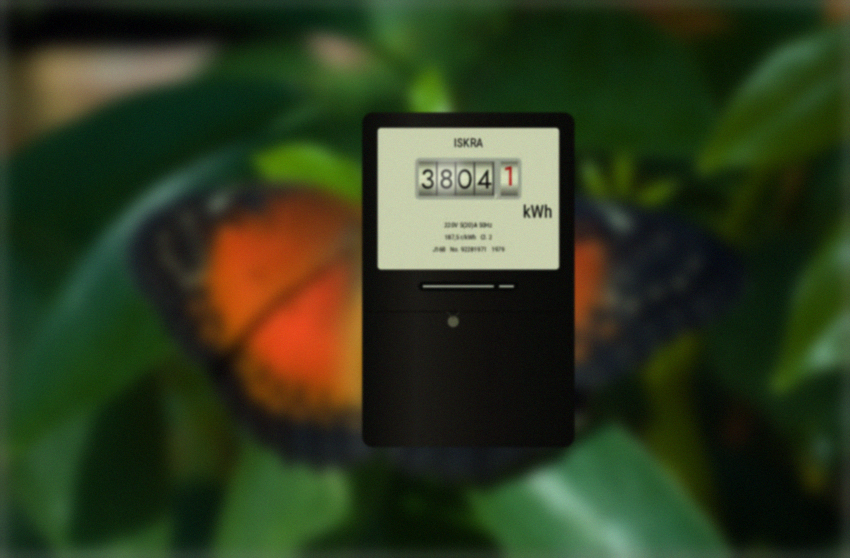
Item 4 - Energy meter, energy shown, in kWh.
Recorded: 3804.1 kWh
